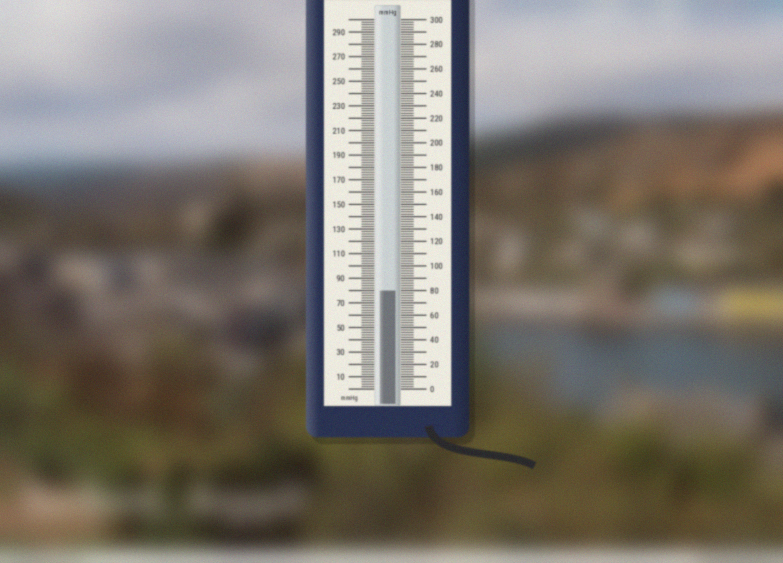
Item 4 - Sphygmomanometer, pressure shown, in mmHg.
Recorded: 80 mmHg
